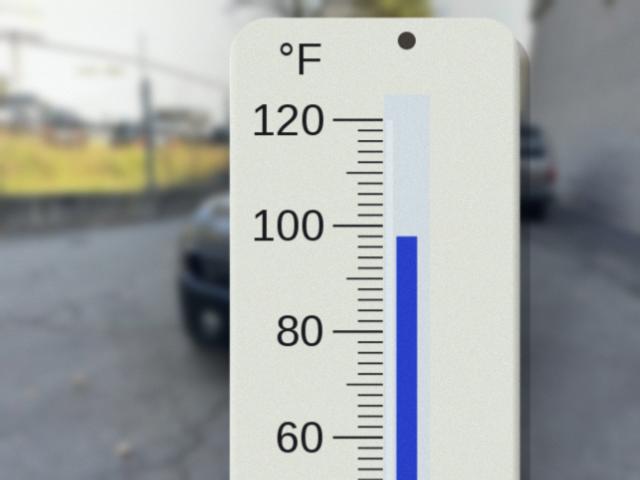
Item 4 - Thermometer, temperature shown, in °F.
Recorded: 98 °F
